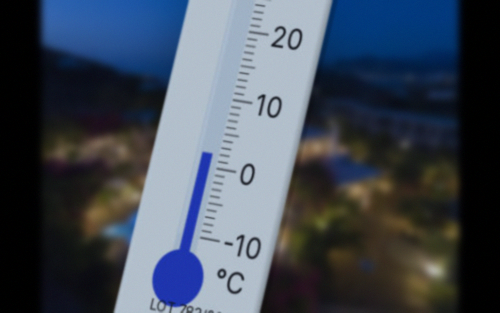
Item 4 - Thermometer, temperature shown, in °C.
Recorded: 2 °C
